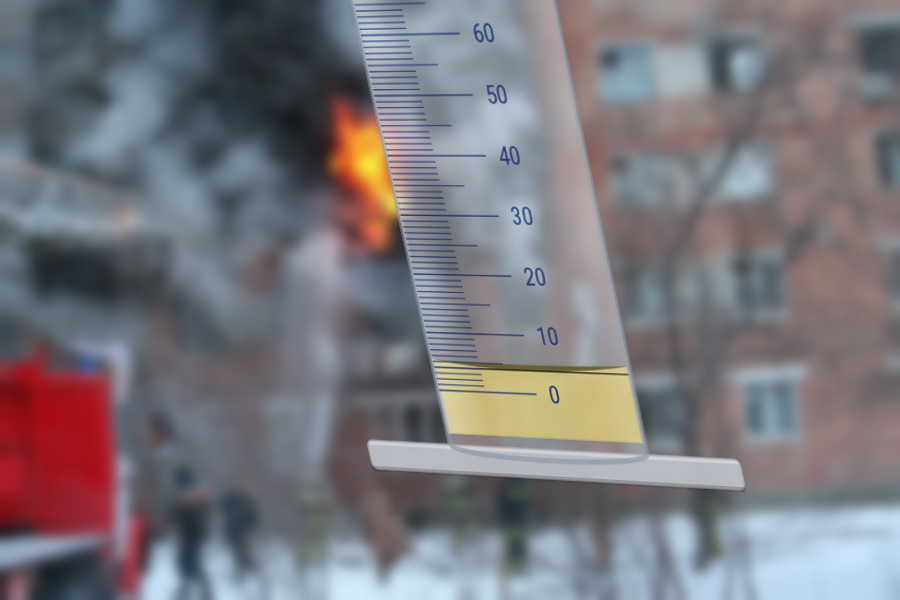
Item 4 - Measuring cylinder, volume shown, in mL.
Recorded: 4 mL
